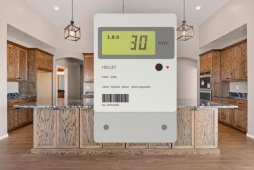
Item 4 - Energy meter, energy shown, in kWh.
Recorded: 30 kWh
